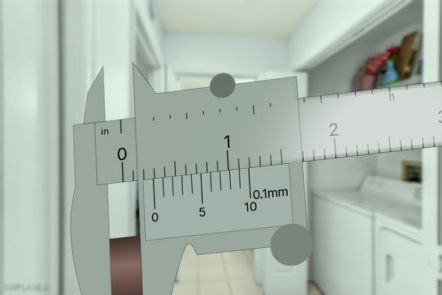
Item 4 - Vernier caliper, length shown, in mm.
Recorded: 2.9 mm
